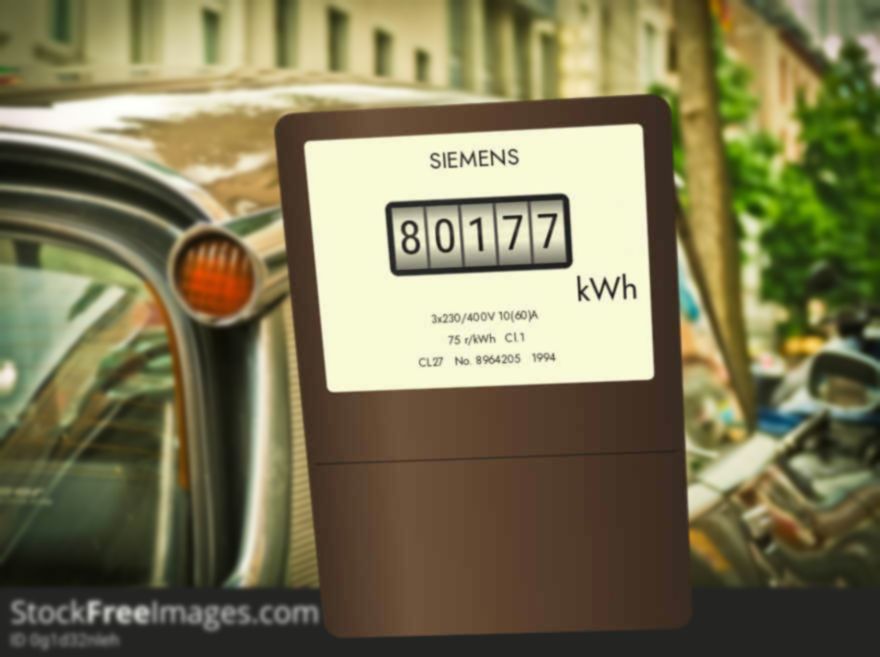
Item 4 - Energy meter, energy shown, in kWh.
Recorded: 80177 kWh
